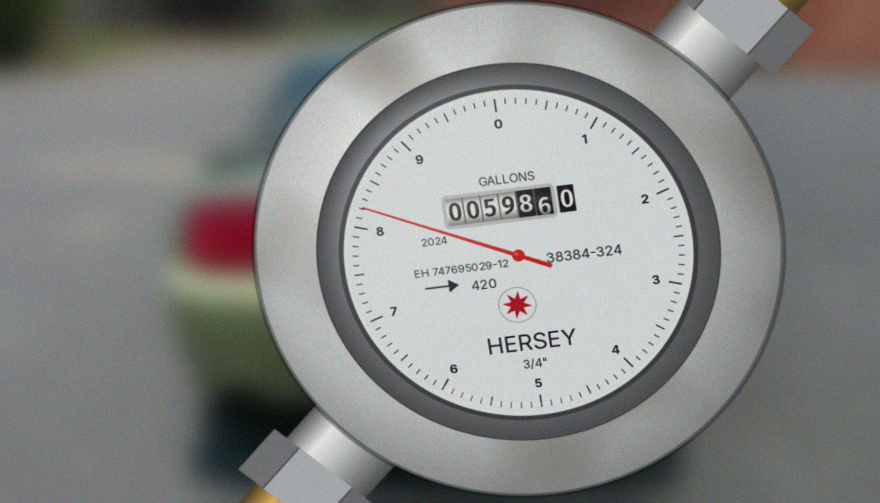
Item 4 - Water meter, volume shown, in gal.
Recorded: 59858.2 gal
